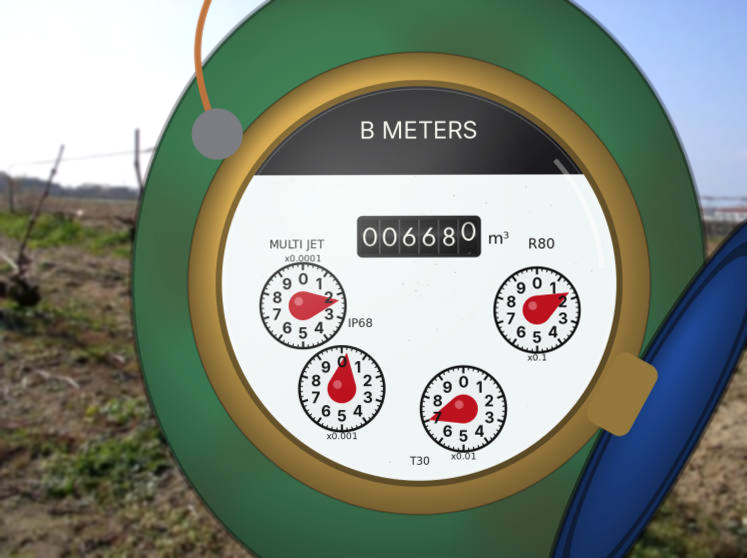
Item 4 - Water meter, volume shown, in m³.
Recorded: 6680.1702 m³
